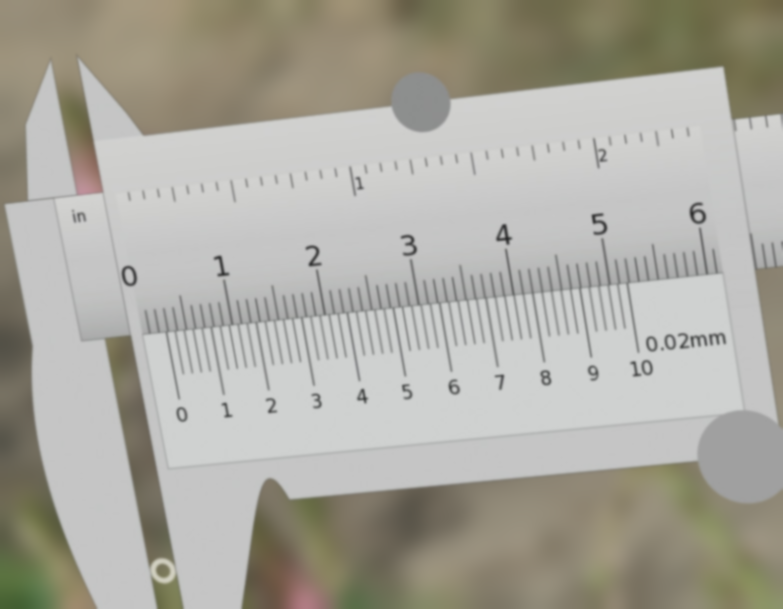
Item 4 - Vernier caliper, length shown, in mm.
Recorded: 2.8 mm
